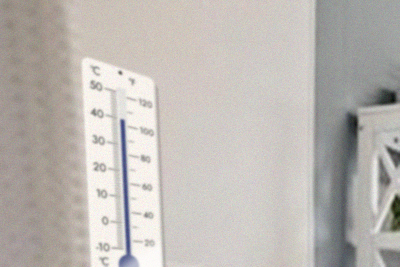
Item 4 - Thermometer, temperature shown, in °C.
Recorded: 40 °C
